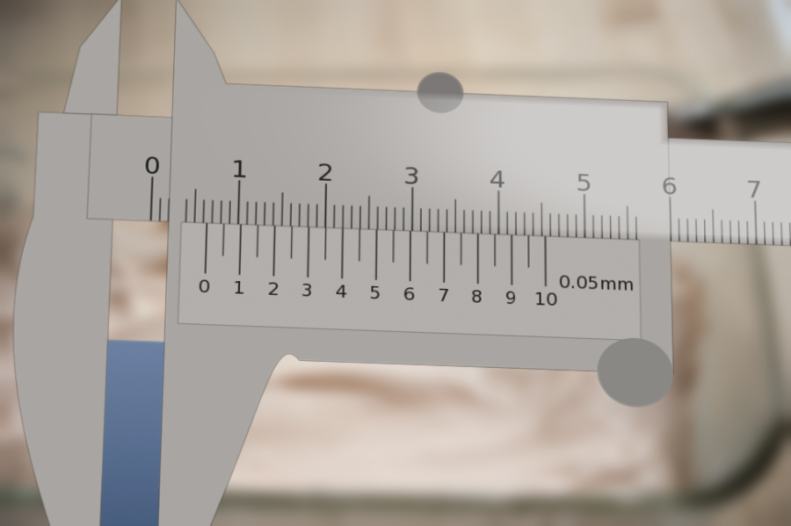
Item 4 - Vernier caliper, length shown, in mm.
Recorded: 6.4 mm
